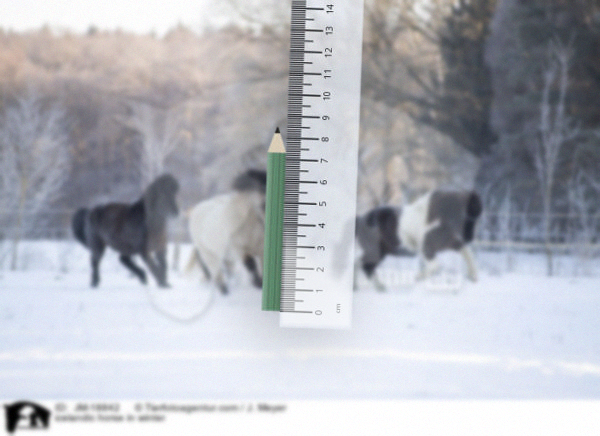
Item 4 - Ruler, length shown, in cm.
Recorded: 8.5 cm
